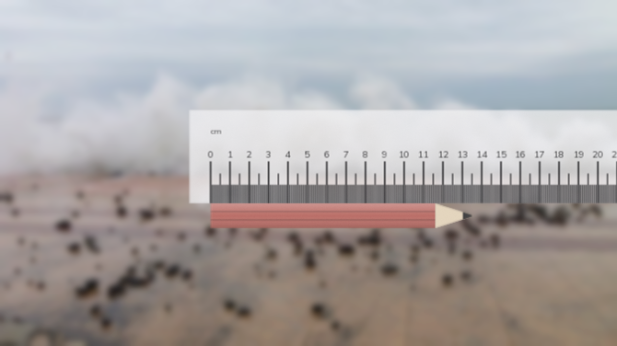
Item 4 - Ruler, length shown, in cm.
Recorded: 13.5 cm
